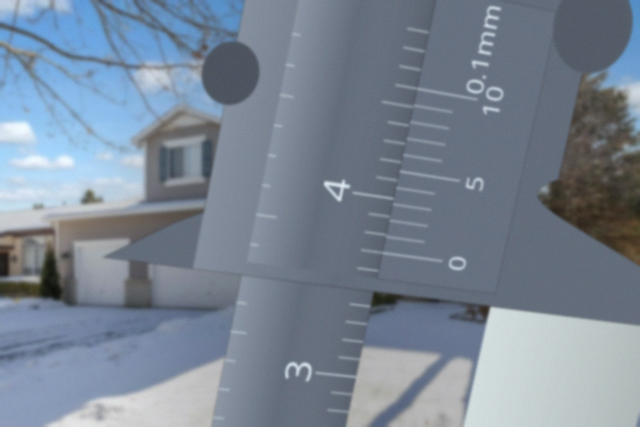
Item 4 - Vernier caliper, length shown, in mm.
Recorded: 37.0 mm
